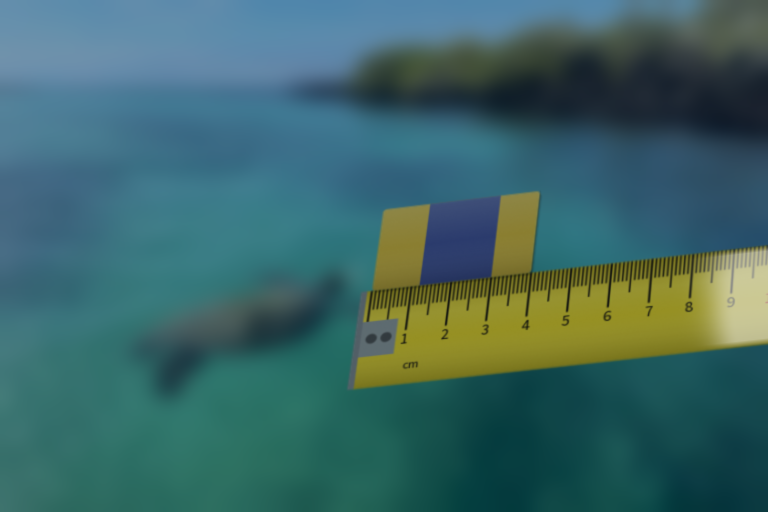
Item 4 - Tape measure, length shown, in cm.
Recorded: 4 cm
